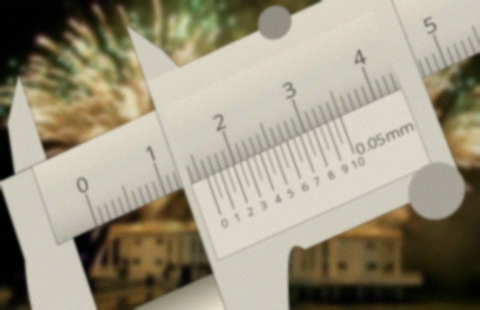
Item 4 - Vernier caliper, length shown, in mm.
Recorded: 16.0 mm
